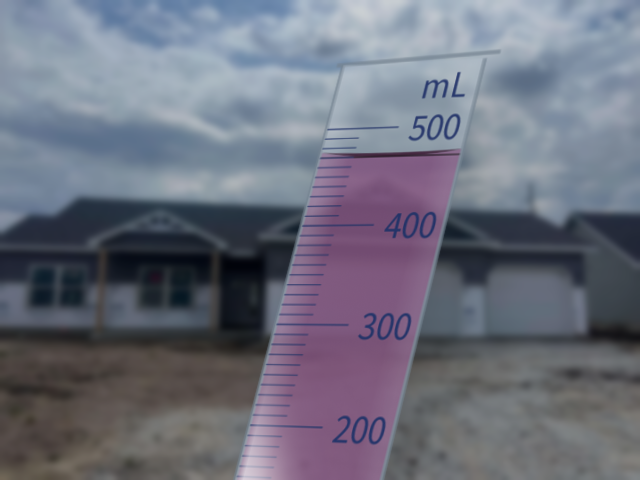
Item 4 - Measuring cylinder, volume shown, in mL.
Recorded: 470 mL
